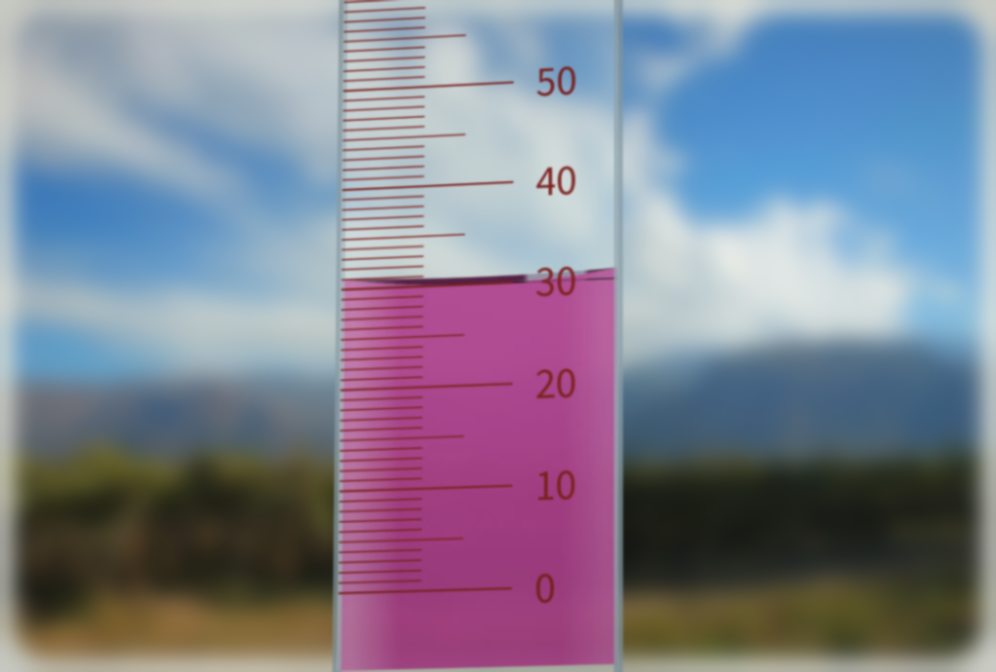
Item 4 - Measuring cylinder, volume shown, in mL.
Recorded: 30 mL
